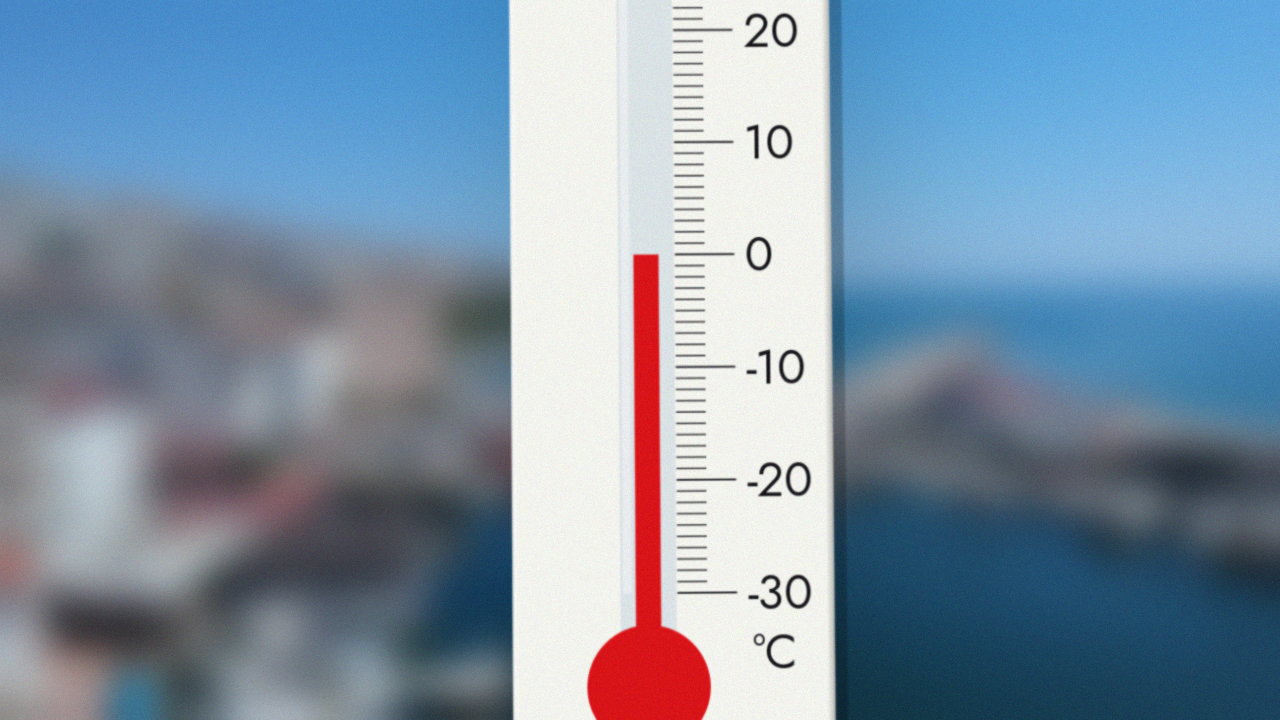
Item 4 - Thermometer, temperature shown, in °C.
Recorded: 0 °C
